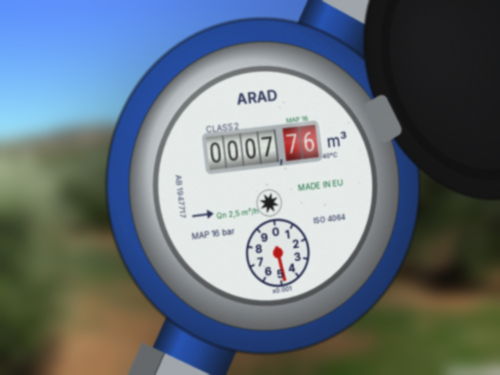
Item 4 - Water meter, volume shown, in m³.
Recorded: 7.764 m³
